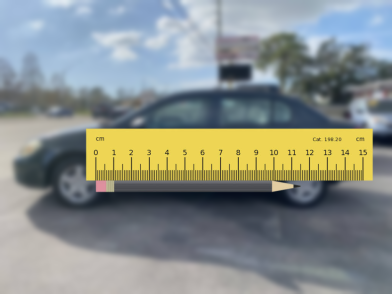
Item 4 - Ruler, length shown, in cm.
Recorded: 11.5 cm
